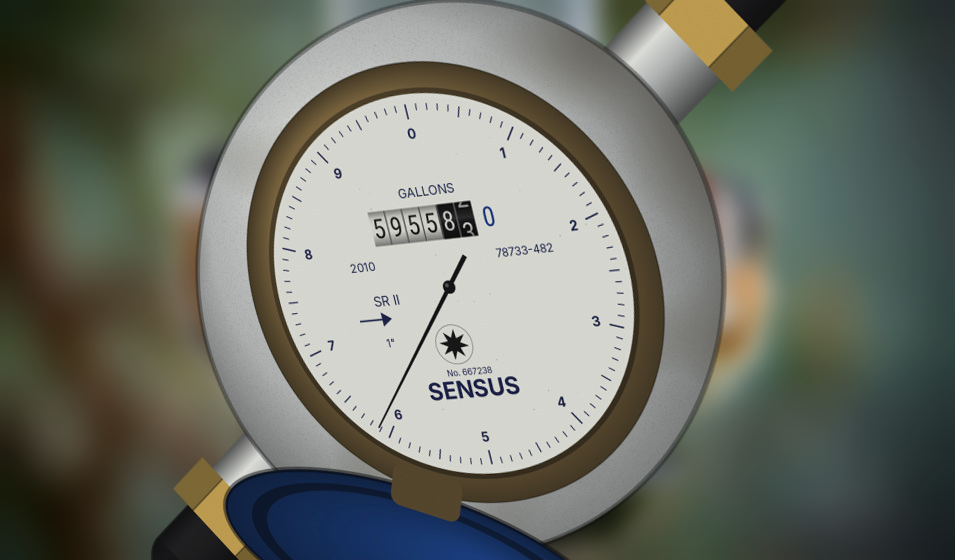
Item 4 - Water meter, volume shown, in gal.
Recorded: 5955826.1 gal
